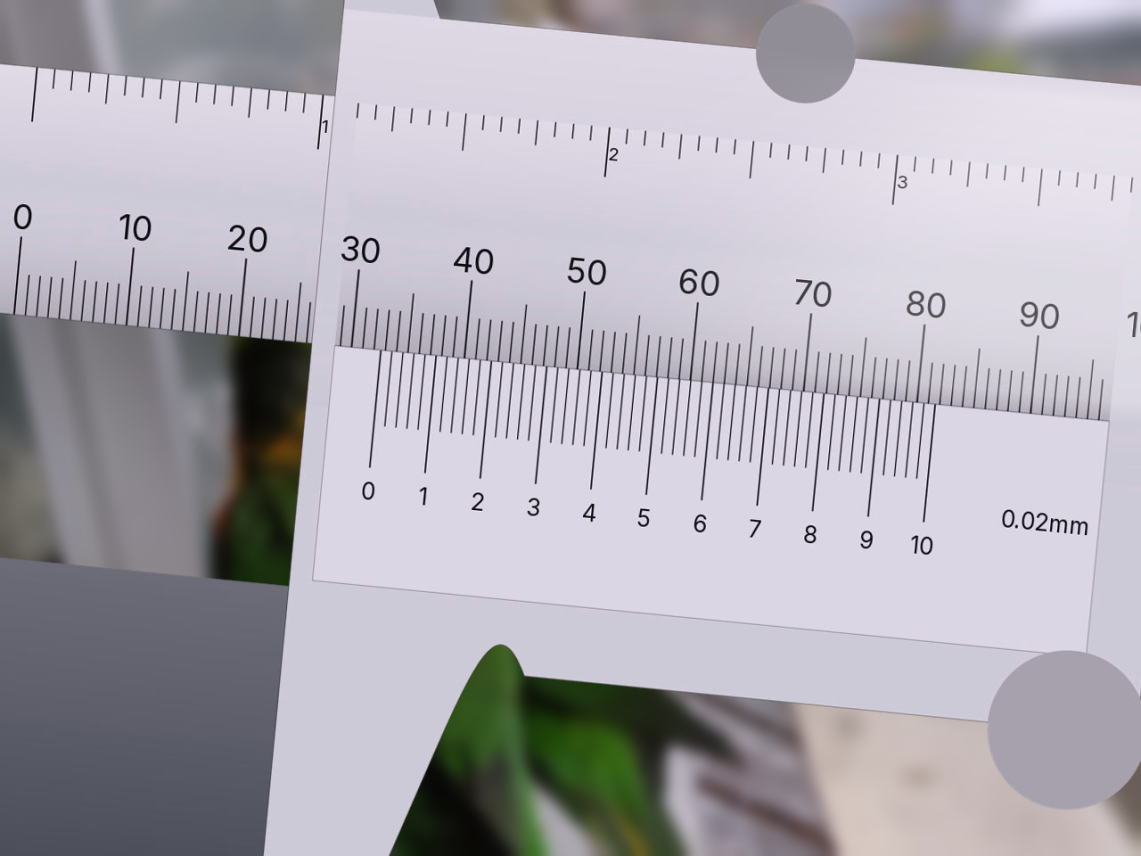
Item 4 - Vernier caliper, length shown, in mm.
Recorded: 32.6 mm
